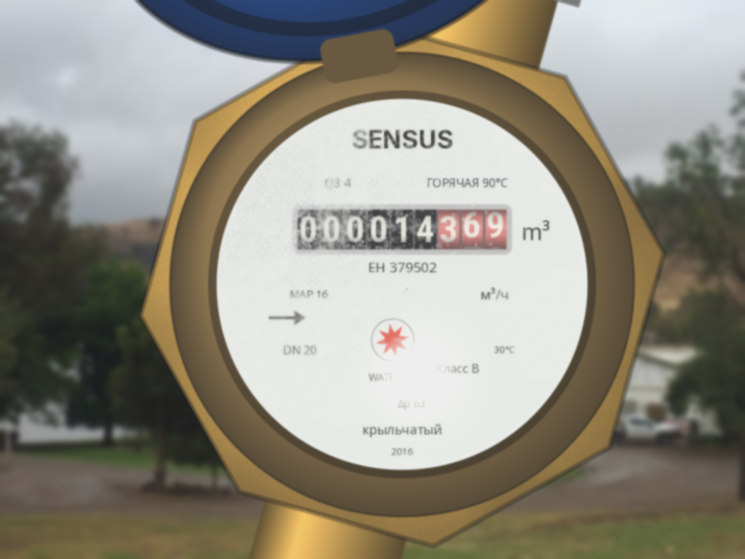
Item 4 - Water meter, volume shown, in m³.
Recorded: 14.369 m³
